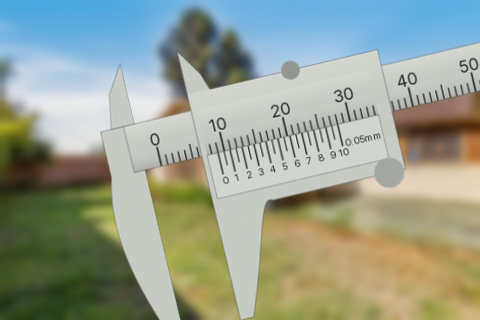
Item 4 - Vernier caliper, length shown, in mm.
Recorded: 9.0 mm
